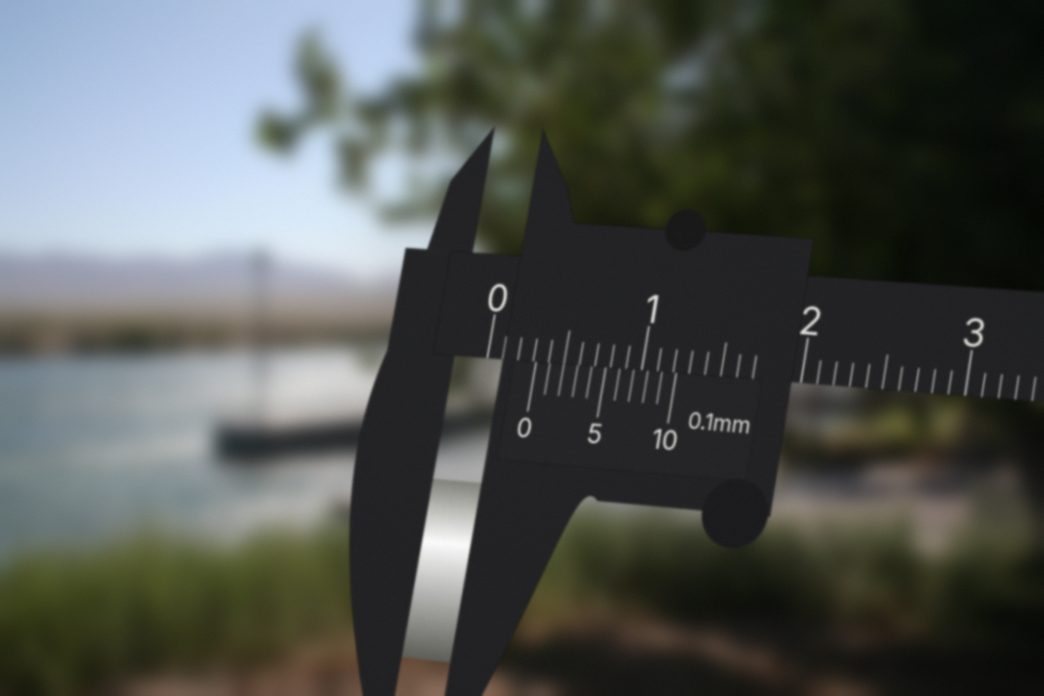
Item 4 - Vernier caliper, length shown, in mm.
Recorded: 3.2 mm
